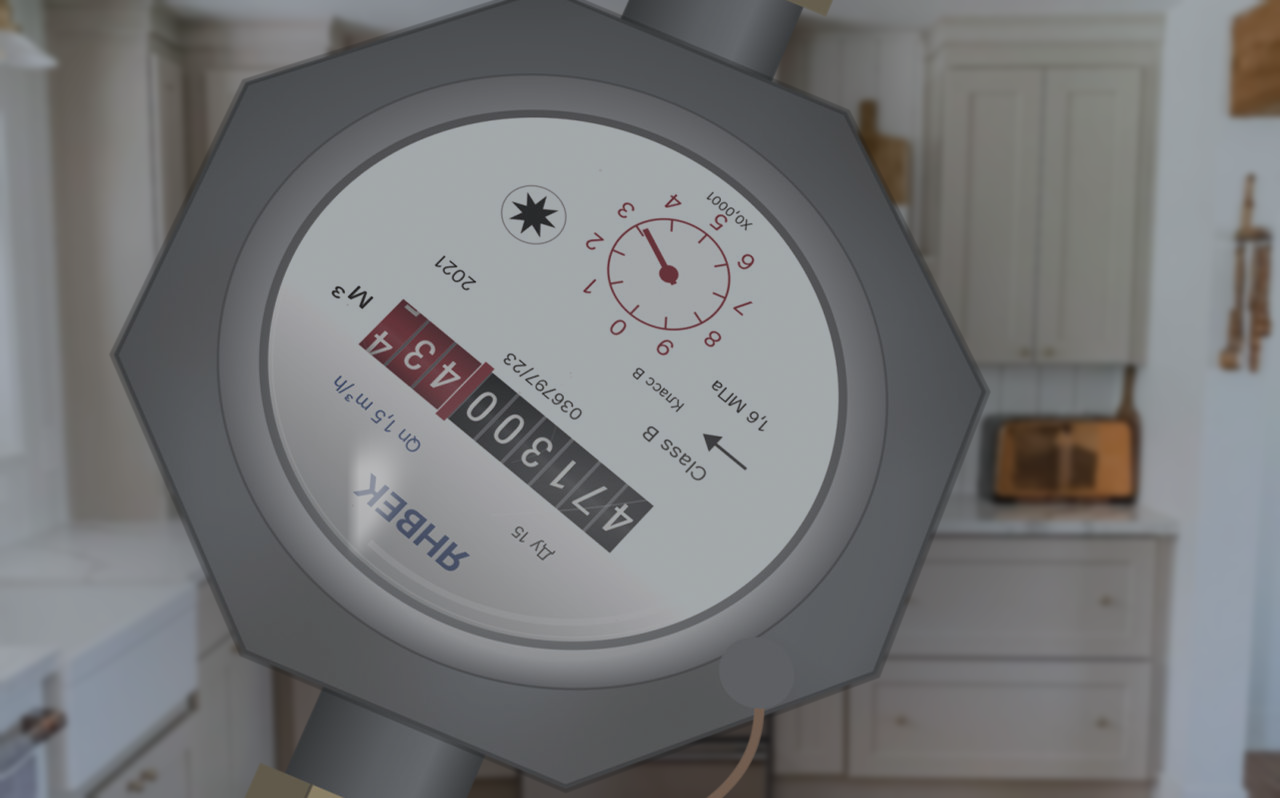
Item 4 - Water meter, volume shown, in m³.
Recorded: 471300.4343 m³
